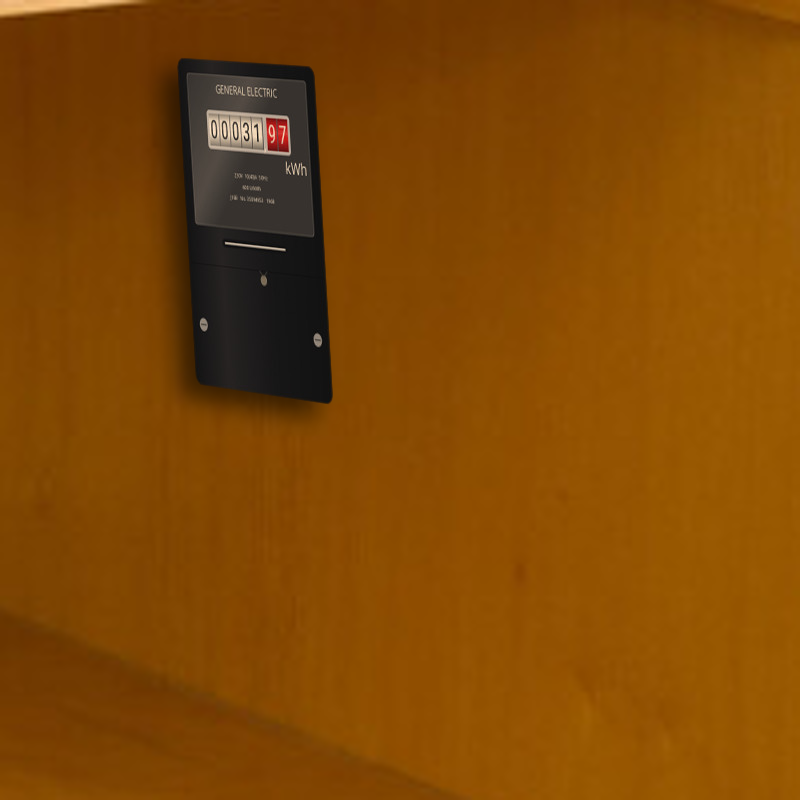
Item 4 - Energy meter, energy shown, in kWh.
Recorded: 31.97 kWh
